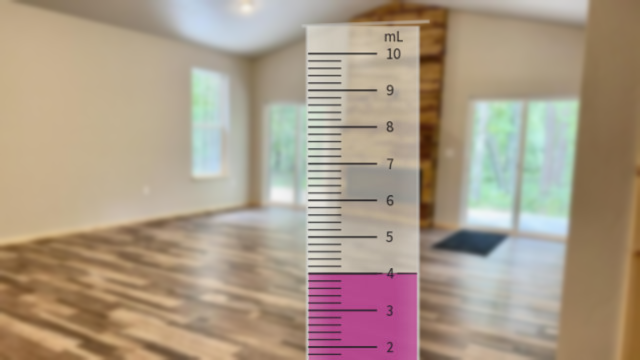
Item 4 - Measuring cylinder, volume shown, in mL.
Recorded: 4 mL
